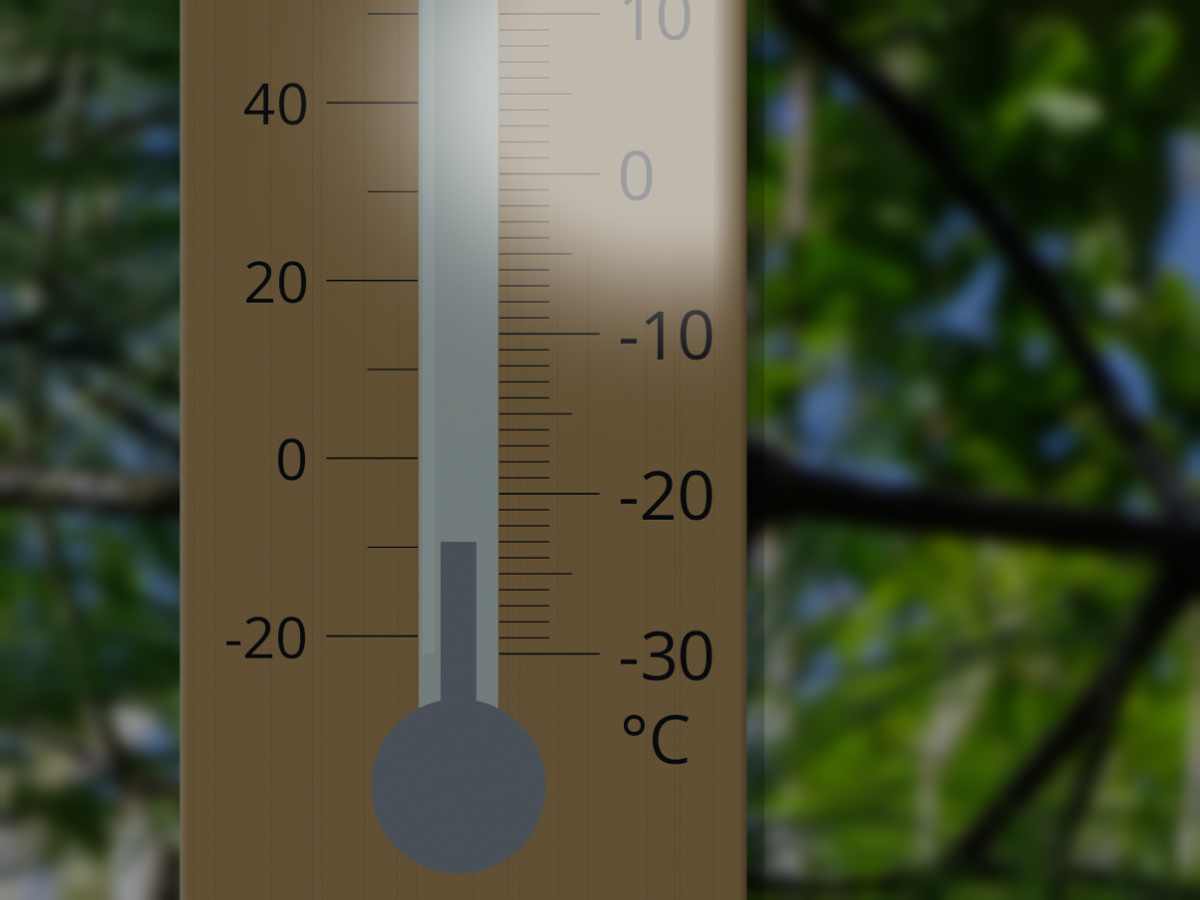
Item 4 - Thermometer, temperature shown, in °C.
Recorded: -23 °C
